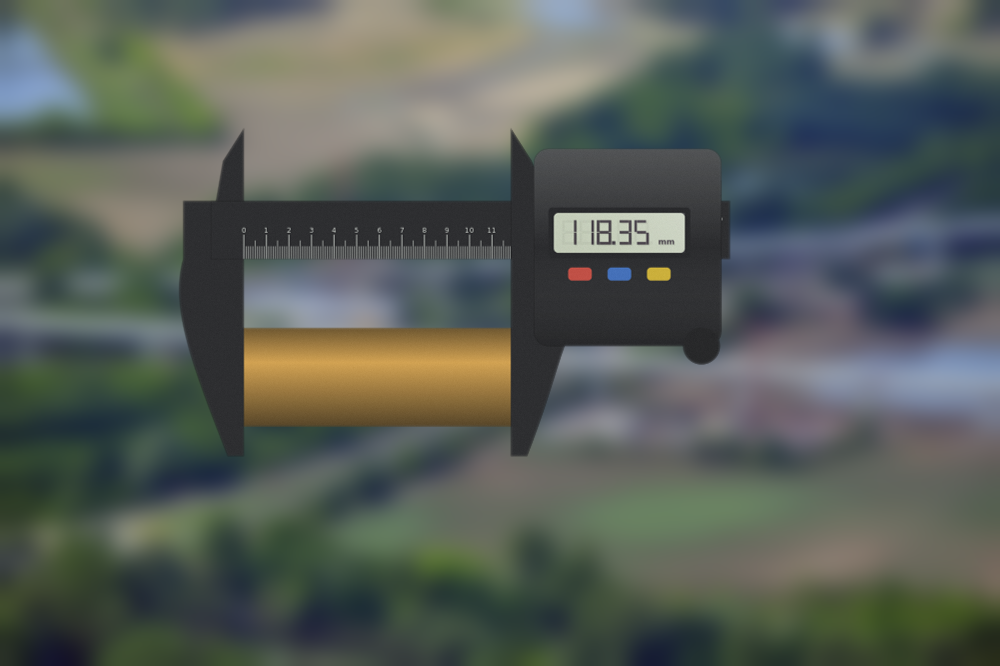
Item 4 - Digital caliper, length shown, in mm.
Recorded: 118.35 mm
